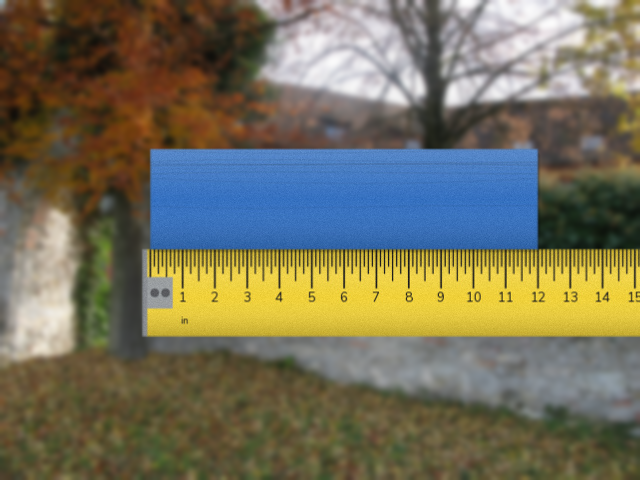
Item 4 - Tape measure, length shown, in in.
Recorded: 12 in
